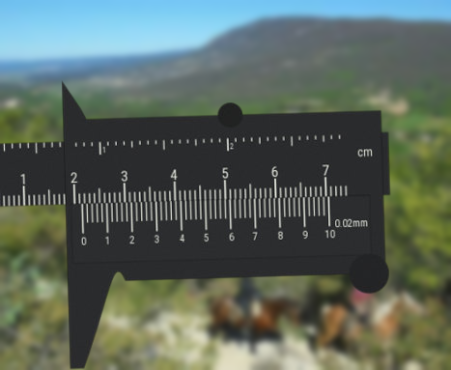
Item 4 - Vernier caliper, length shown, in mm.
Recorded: 21.5 mm
